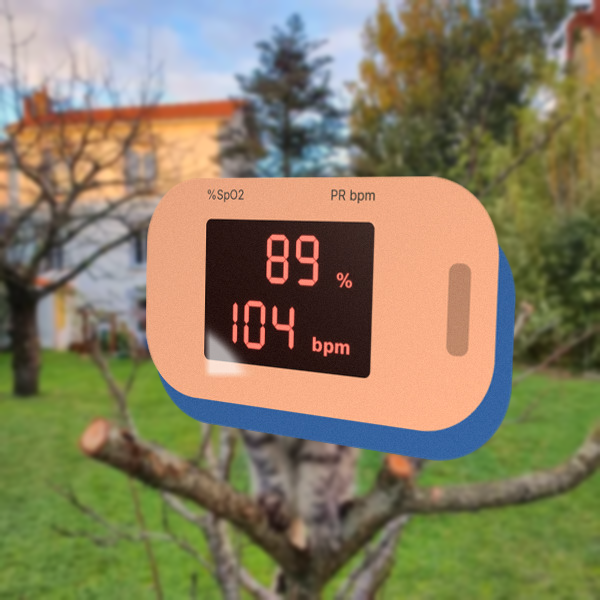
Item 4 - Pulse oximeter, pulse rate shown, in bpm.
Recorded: 104 bpm
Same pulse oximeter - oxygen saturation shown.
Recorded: 89 %
